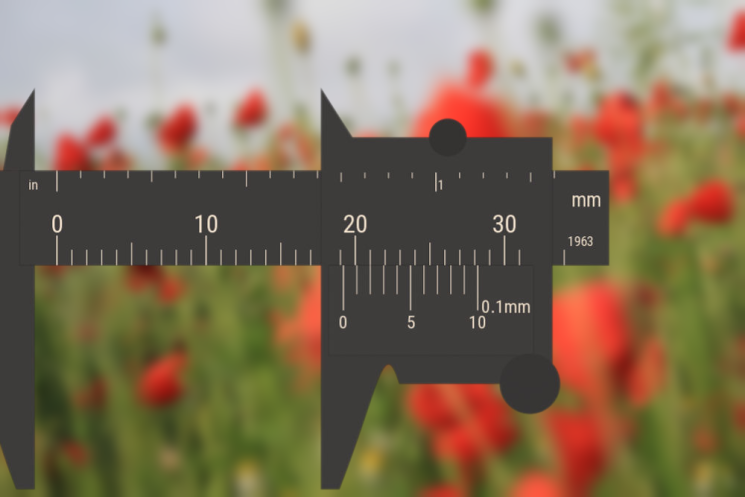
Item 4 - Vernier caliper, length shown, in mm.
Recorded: 19.2 mm
